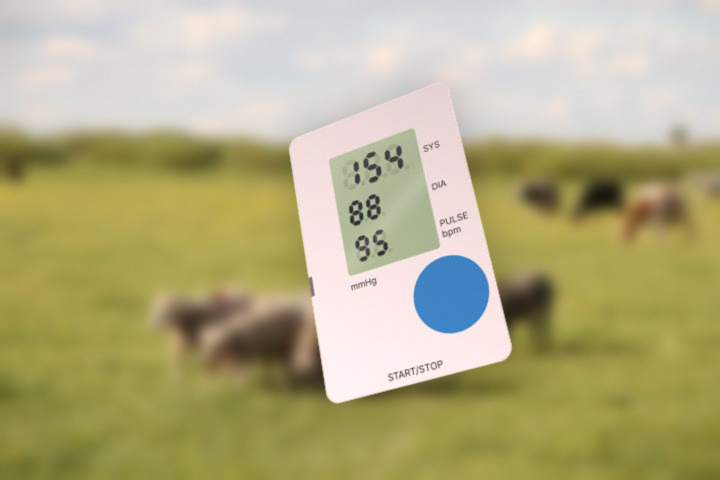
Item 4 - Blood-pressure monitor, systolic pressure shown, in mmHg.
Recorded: 154 mmHg
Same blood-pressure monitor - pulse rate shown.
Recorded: 95 bpm
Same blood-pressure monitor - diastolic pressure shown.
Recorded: 88 mmHg
